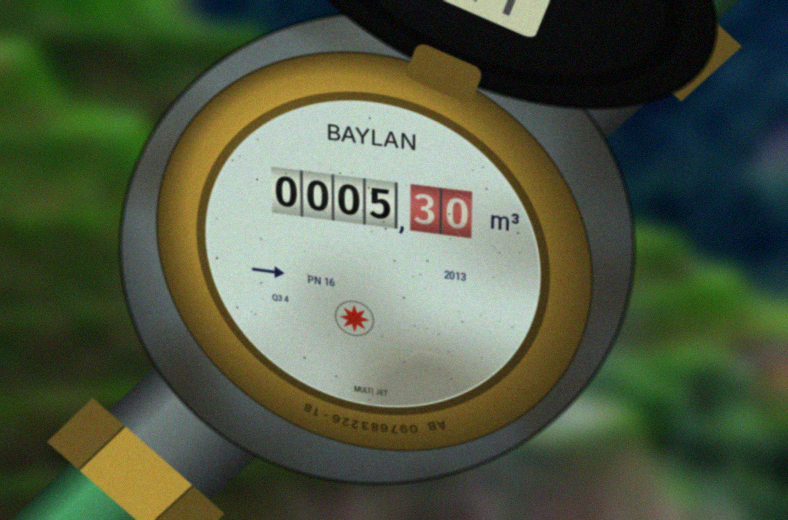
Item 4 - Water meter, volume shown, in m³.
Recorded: 5.30 m³
